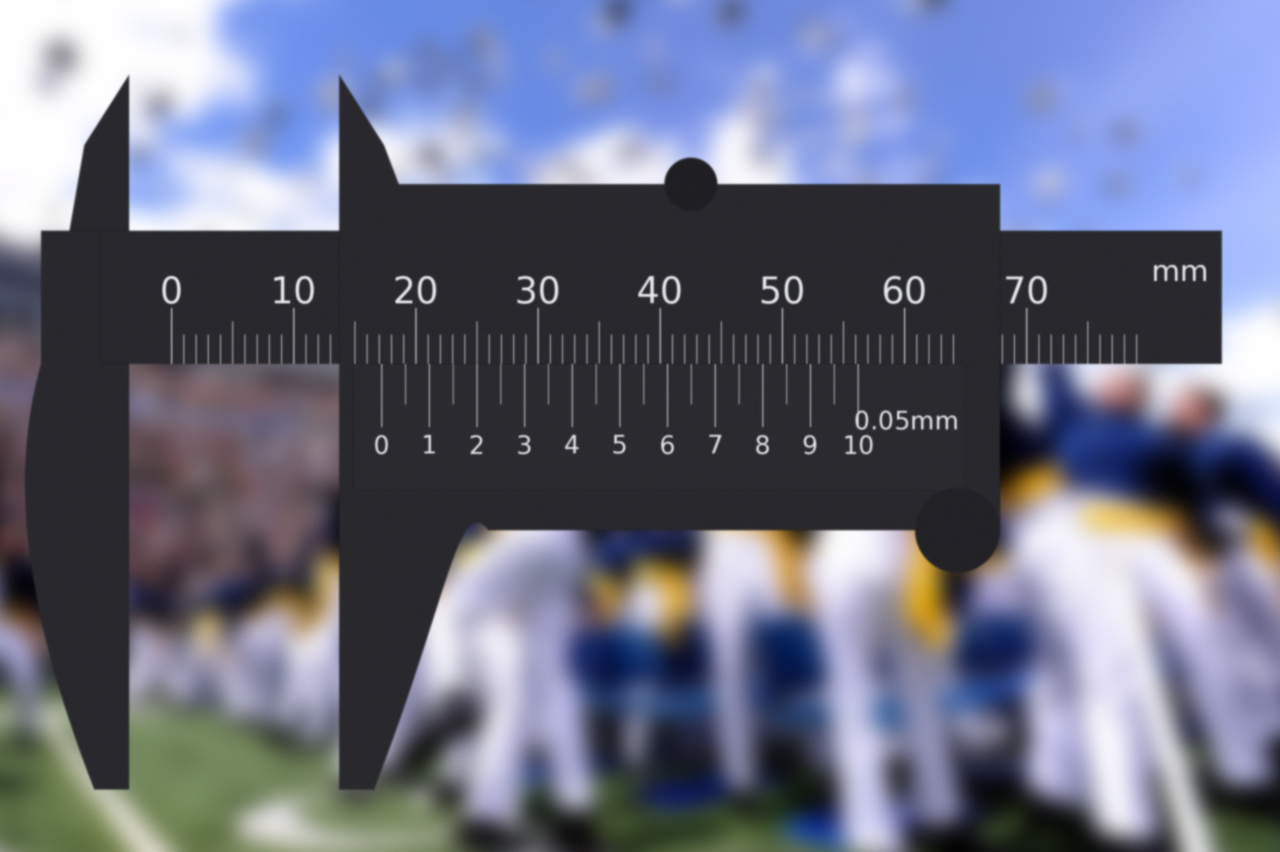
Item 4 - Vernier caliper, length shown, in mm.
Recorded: 17.2 mm
